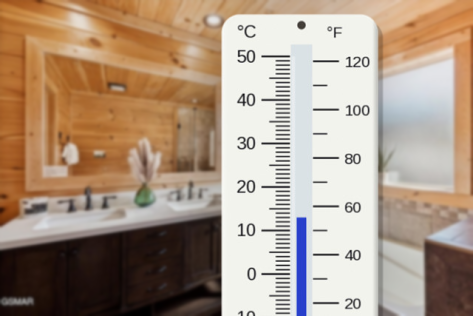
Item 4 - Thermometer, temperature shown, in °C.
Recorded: 13 °C
